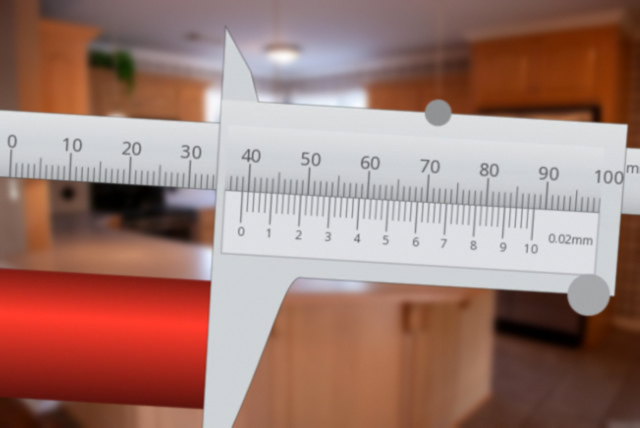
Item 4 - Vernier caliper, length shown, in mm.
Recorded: 39.0 mm
